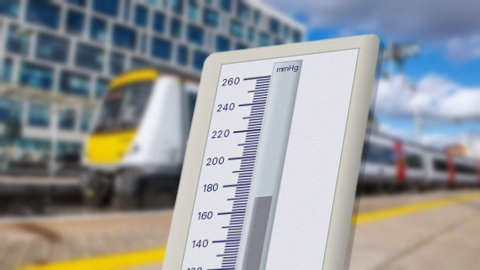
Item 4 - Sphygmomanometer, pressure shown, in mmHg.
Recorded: 170 mmHg
